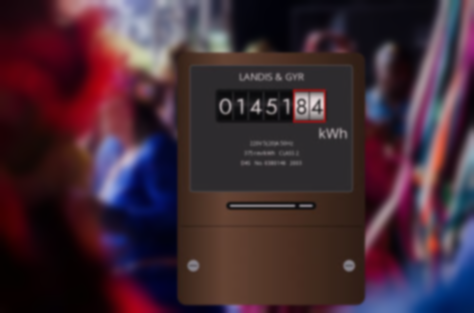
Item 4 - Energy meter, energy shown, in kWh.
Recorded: 1451.84 kWh
